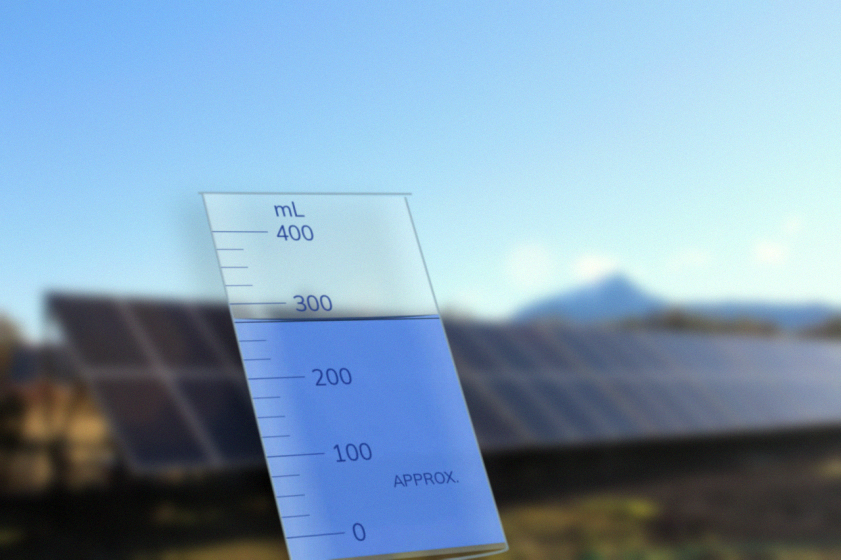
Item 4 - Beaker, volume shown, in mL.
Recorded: 275 mL
